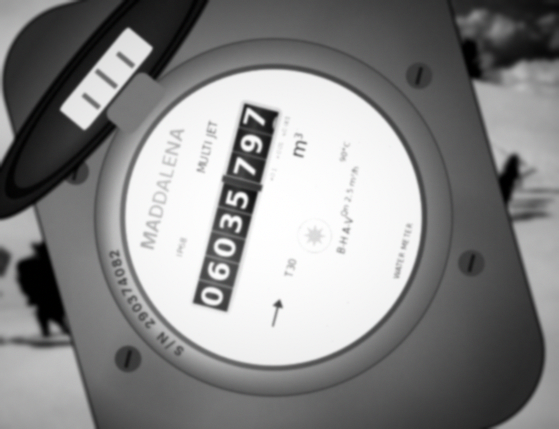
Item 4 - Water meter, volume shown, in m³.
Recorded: 6035.797 m³
